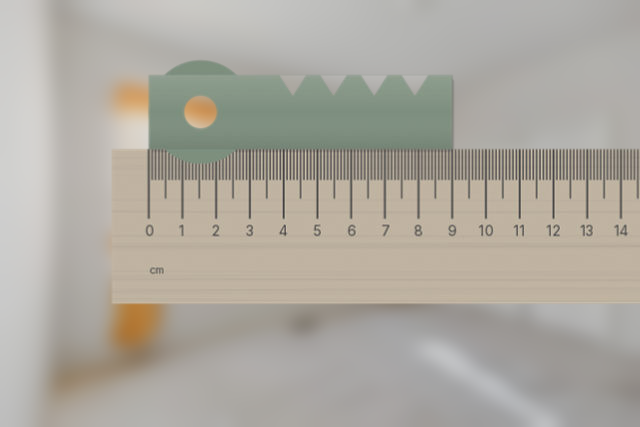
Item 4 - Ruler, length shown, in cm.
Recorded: 9 cm
